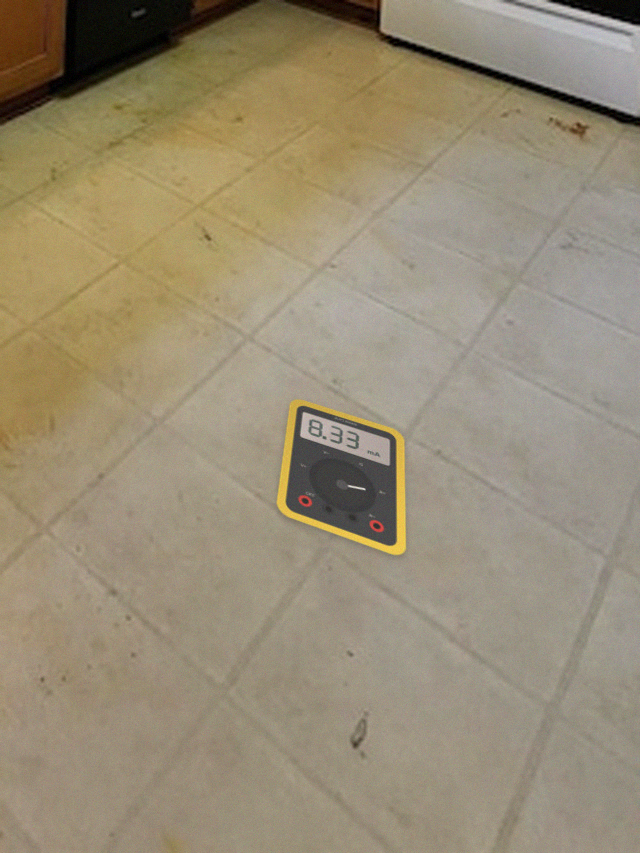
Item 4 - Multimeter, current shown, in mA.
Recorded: 8.33 mA
